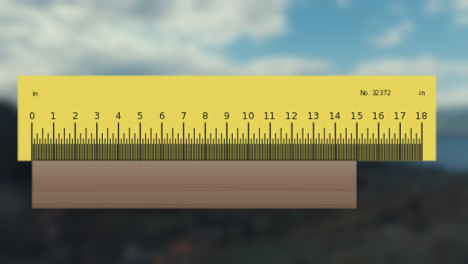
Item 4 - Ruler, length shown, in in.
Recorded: 15 in
